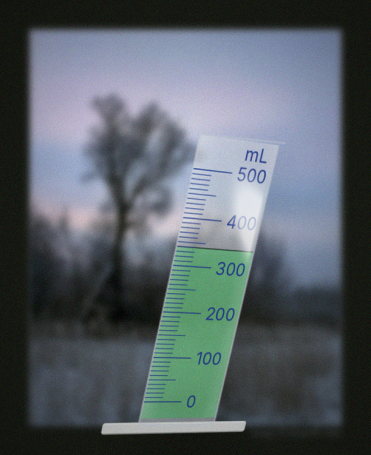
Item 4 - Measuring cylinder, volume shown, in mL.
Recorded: 340 mL
